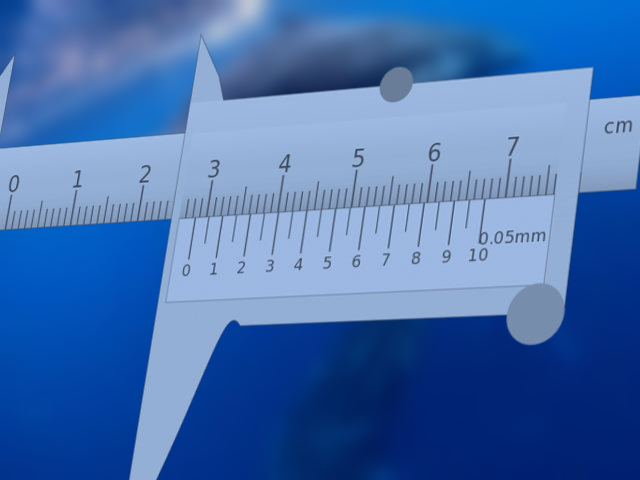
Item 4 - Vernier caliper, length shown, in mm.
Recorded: 28.4 mm
